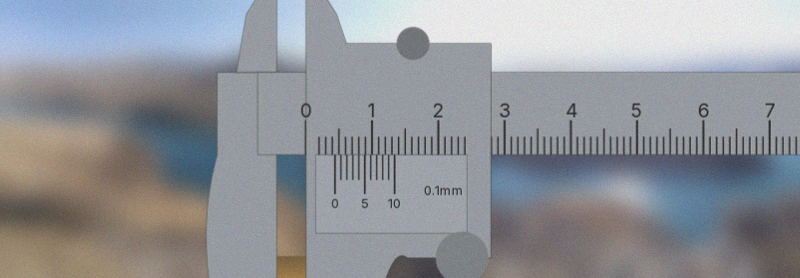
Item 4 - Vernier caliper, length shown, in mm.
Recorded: 4.4 mm
